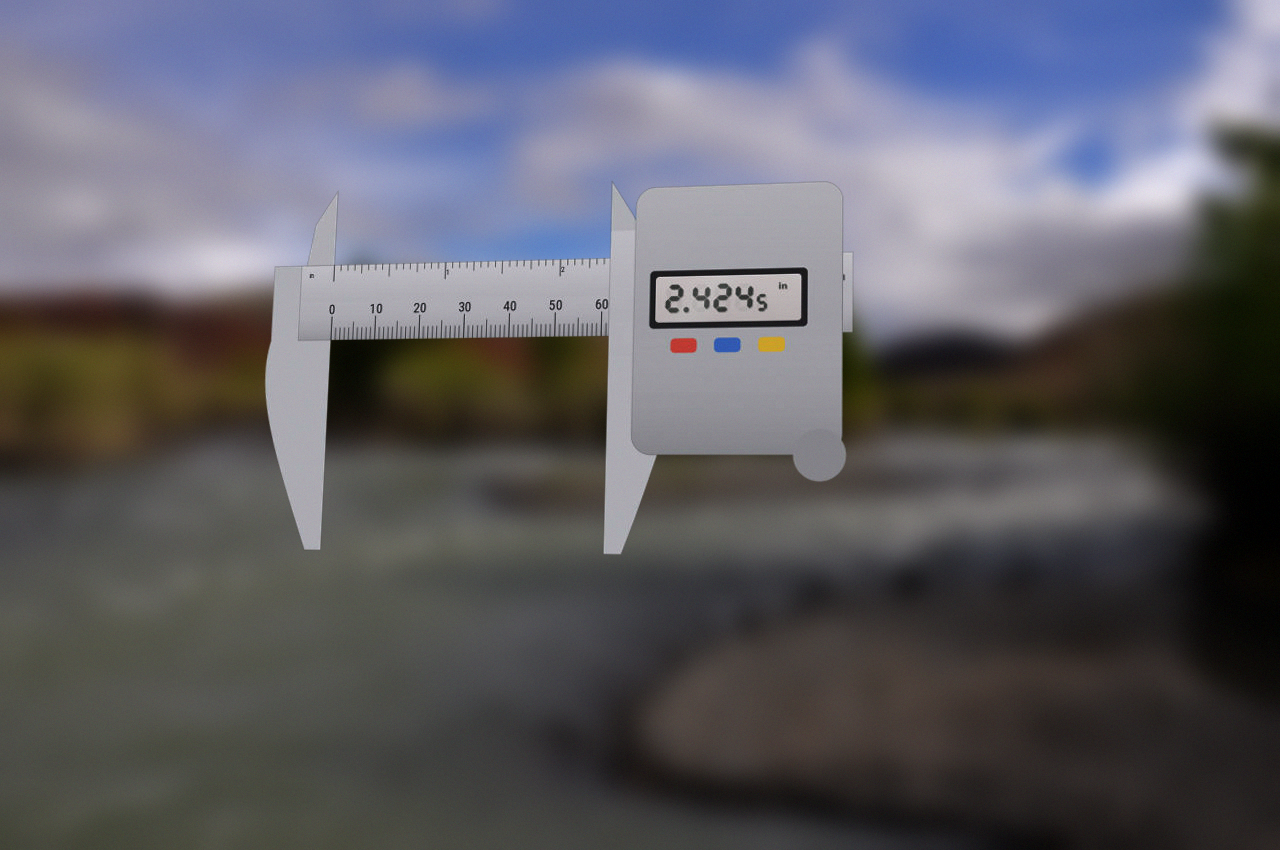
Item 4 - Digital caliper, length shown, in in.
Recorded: 2.4245 in
